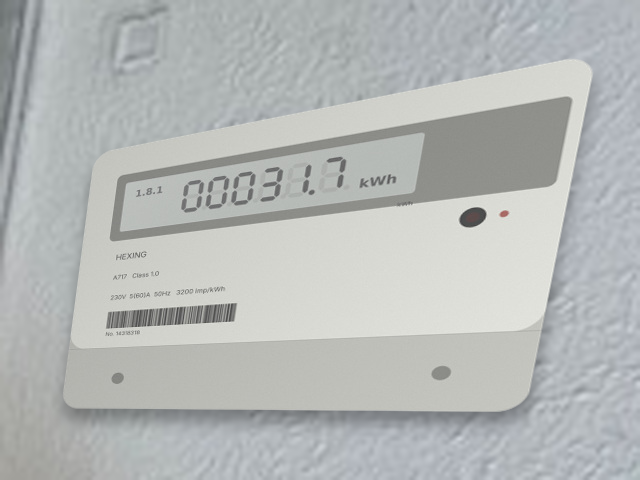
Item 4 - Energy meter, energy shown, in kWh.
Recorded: 31.7 kWh
